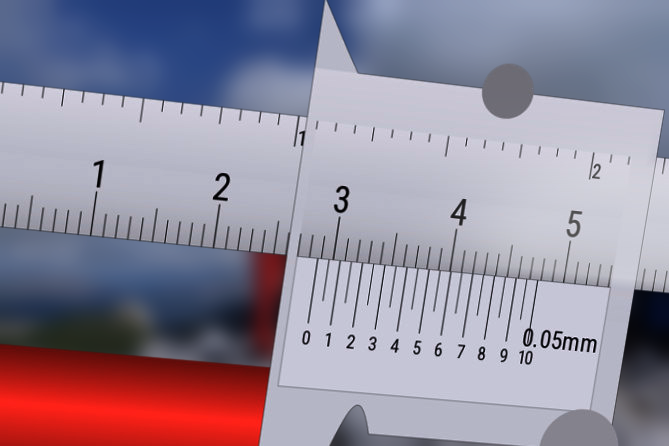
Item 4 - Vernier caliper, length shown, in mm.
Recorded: 28.7 mm
